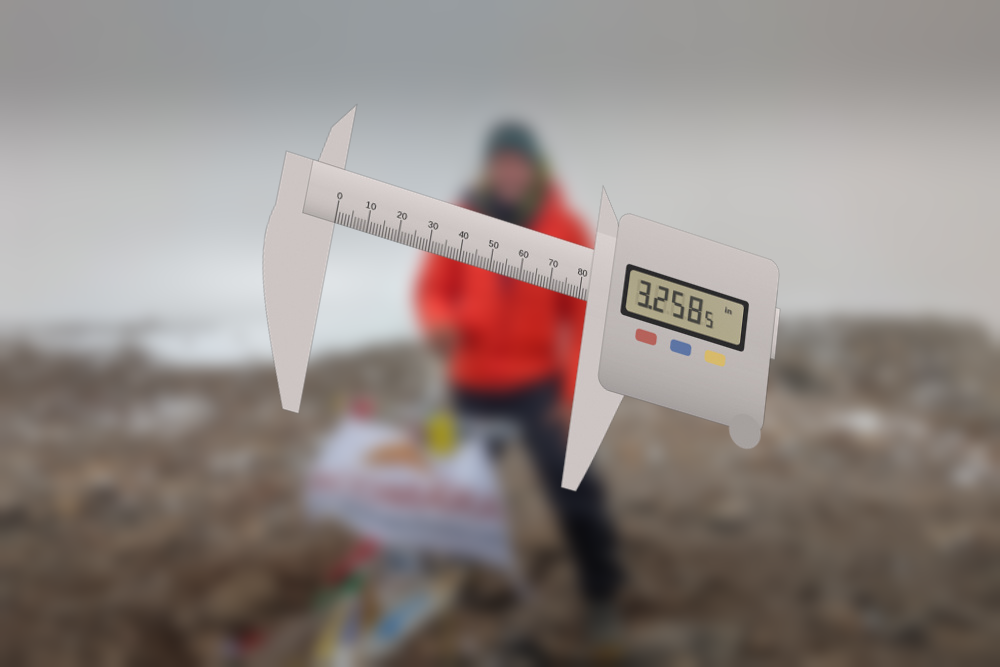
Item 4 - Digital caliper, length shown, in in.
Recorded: 3.2585 in
